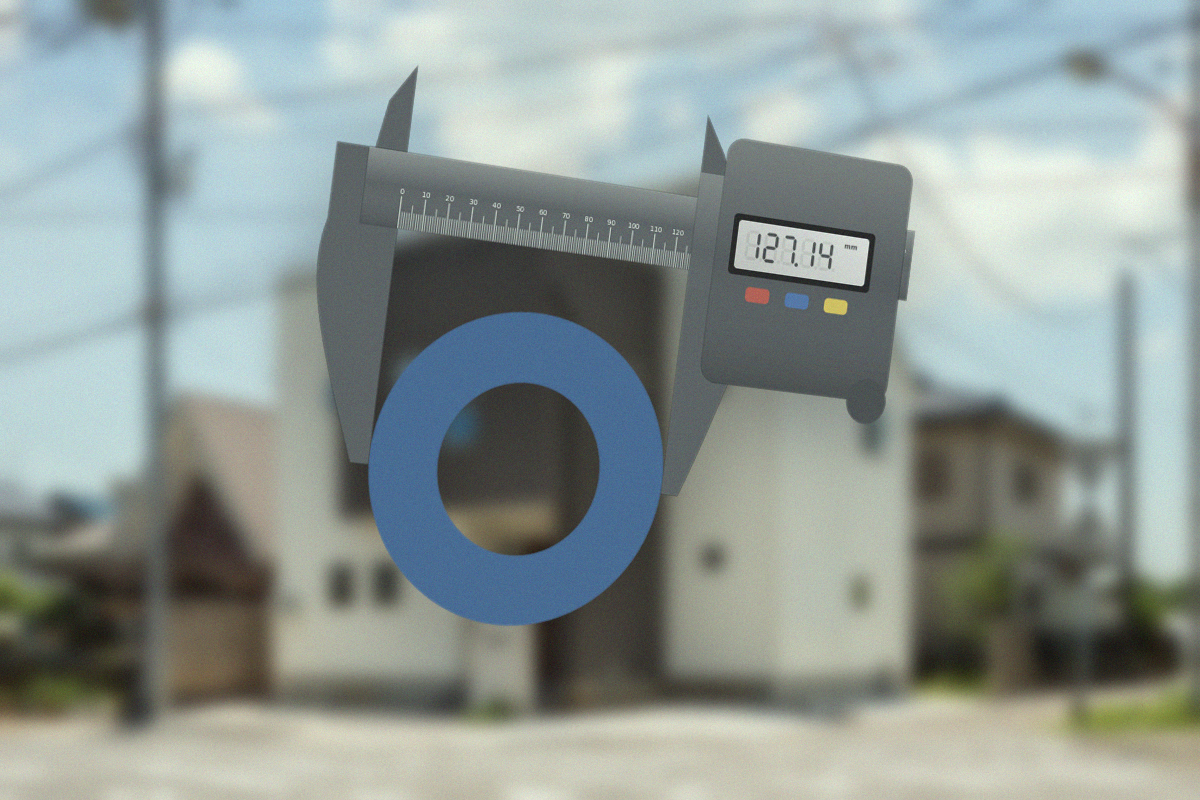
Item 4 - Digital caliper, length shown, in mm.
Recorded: 127.14 mm
